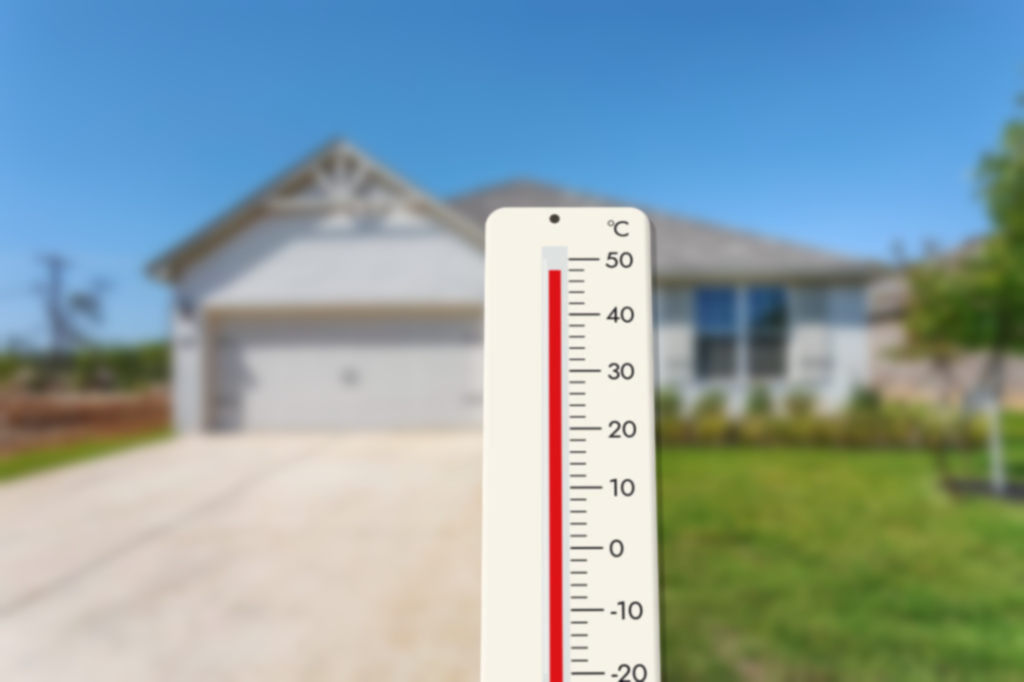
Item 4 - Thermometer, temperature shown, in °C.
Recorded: 48 °C
